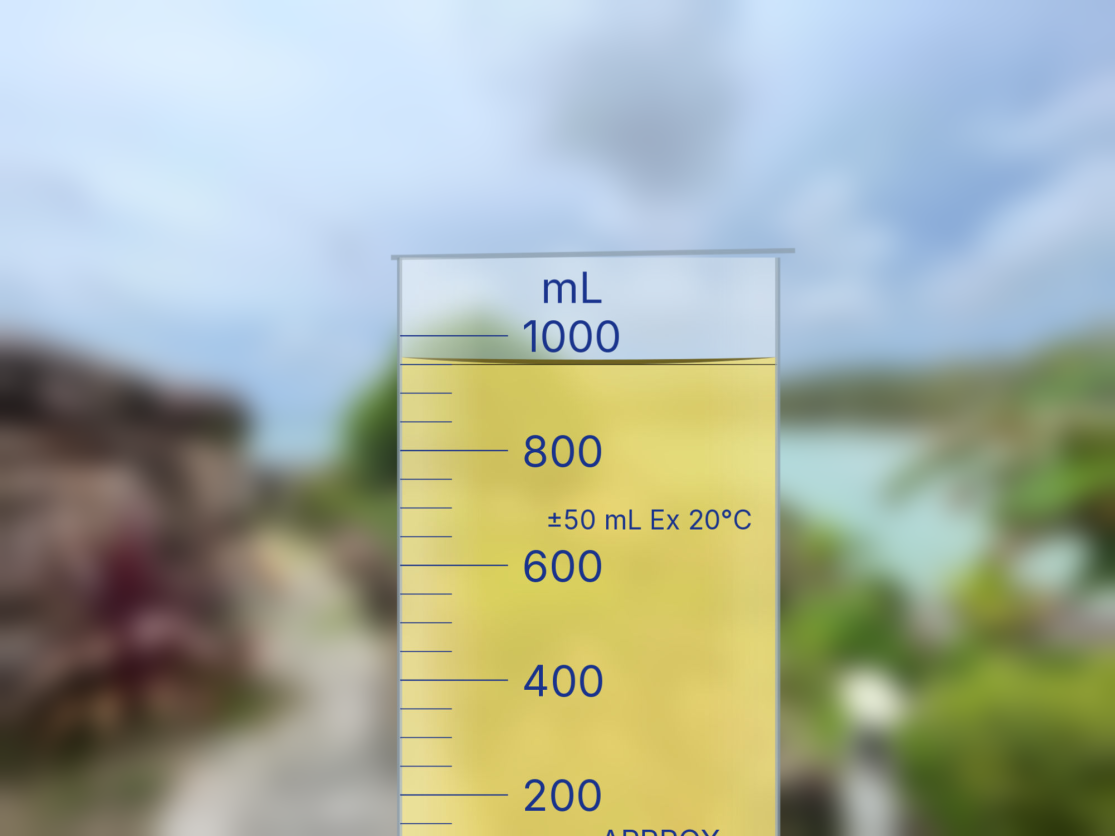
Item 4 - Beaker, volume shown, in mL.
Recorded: 950 mL
